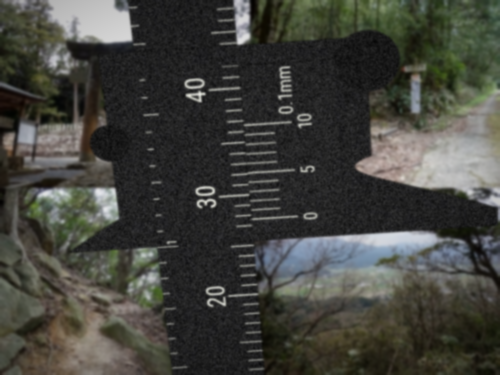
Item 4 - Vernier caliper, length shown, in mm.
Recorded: 27.6 mm
